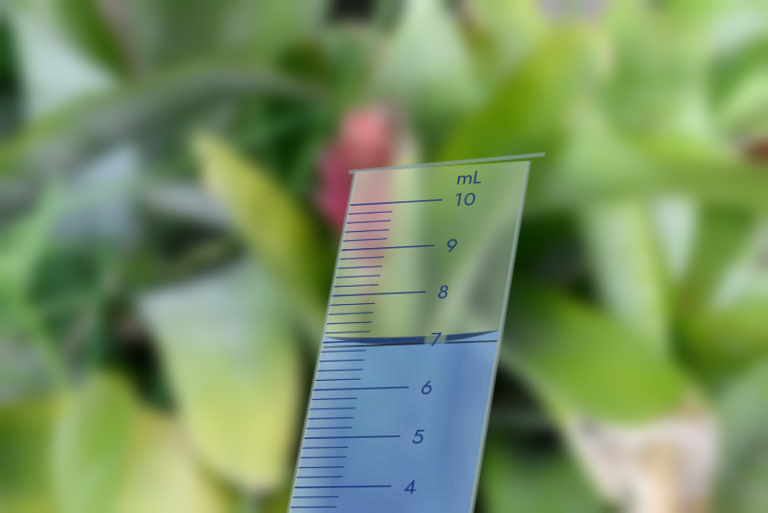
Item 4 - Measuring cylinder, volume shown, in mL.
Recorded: 6.9 mL
